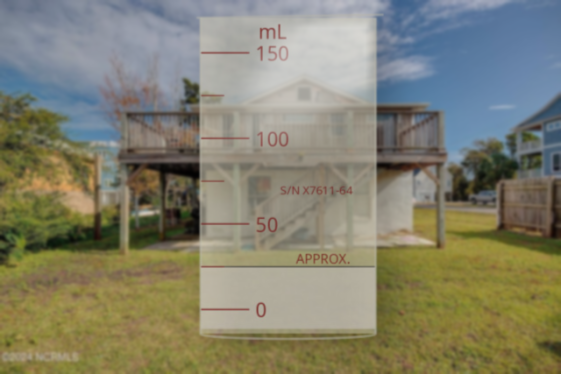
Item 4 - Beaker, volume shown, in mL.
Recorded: 25 mL
